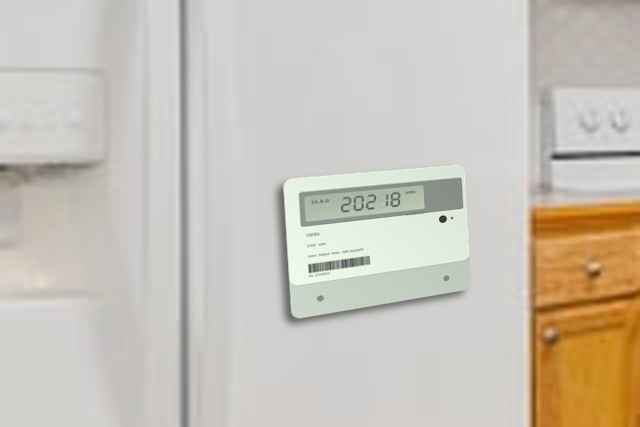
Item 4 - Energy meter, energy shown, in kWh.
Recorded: 20218 kWh
